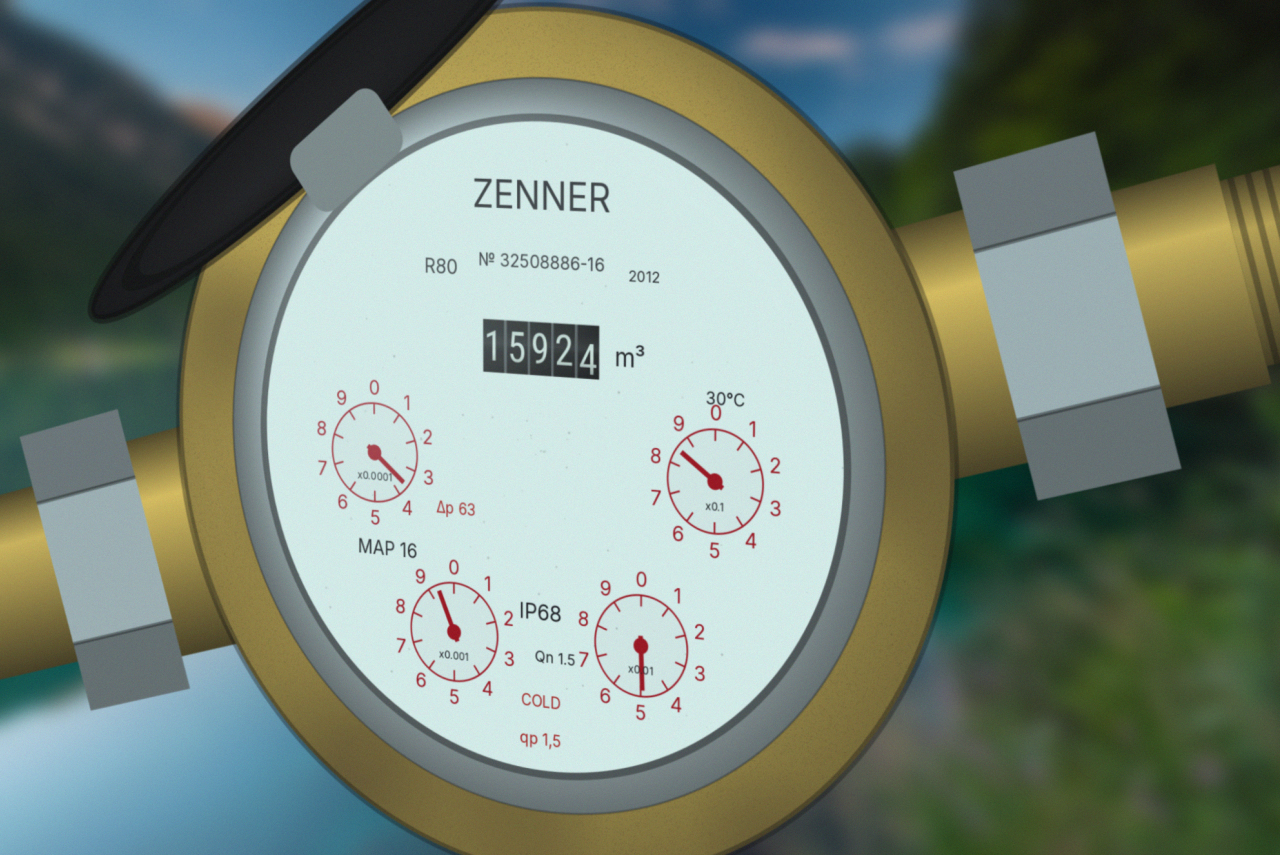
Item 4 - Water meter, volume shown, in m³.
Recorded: 15923.8493 m³
